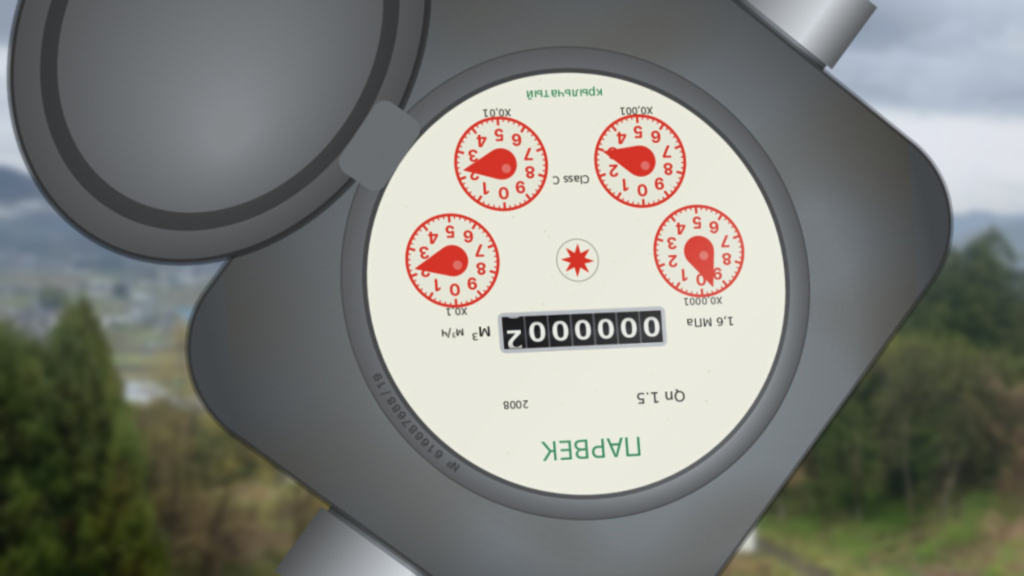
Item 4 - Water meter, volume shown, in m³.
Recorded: 2.2229 m³
